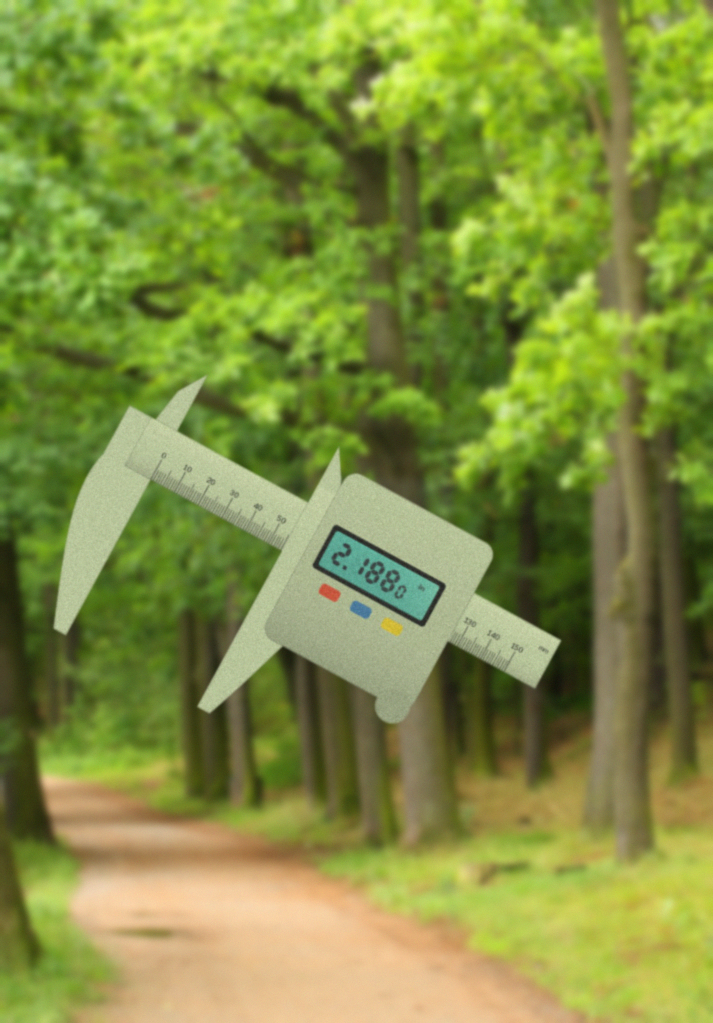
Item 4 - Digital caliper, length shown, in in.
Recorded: 2.1880 in
